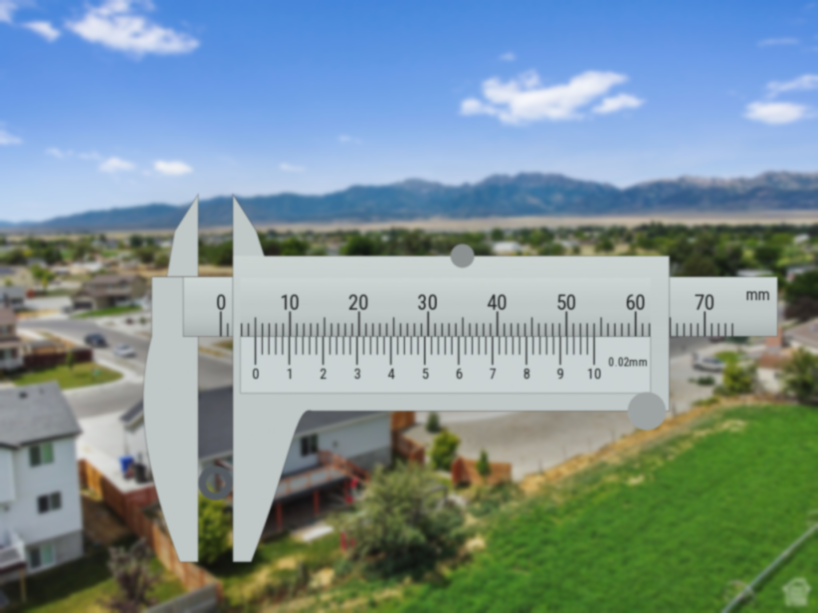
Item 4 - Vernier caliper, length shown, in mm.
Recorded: 5.0 mm
